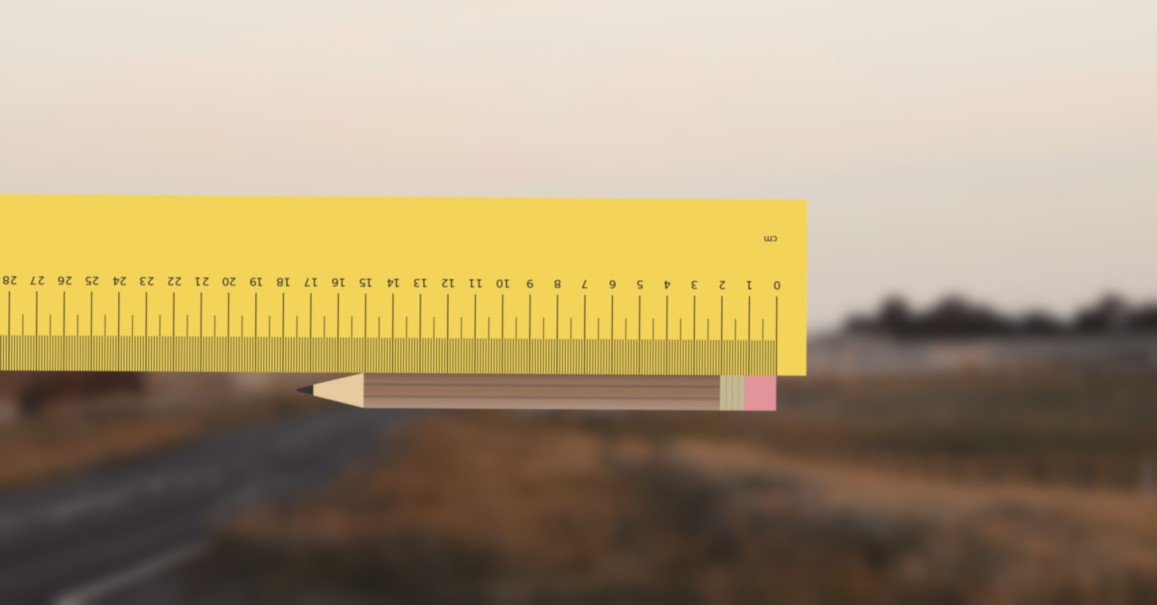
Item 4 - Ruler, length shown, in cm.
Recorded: 17.5 cm
